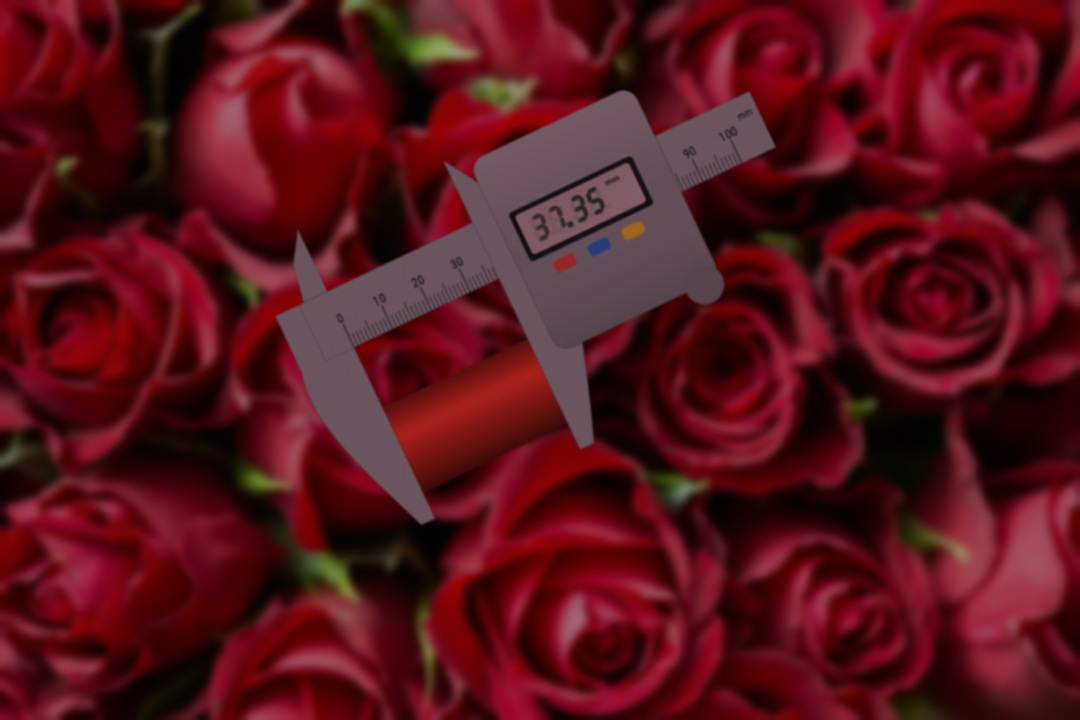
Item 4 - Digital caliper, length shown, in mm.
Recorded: 37.35 mm
